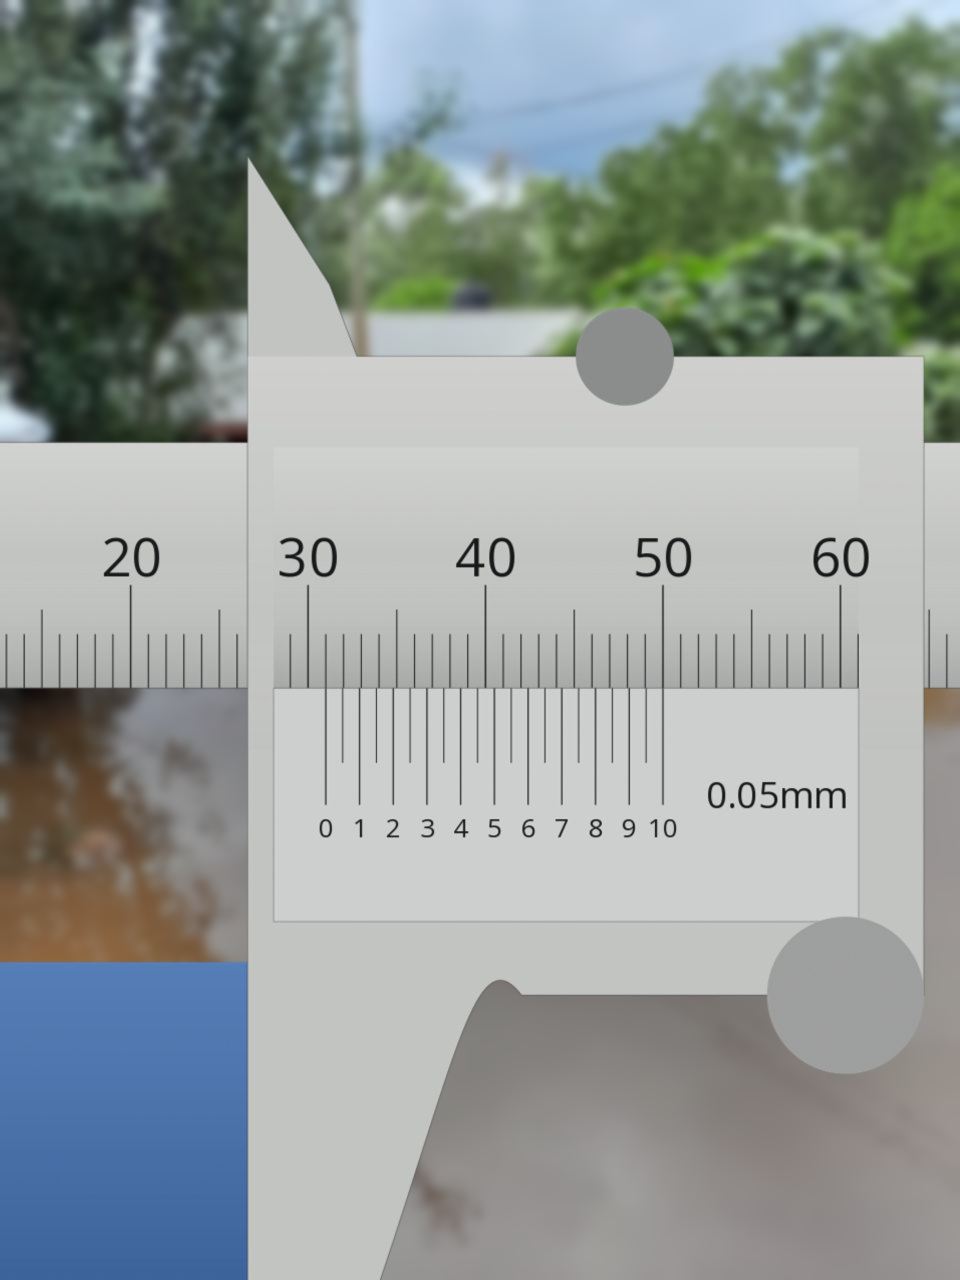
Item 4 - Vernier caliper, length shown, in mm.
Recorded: 31.0 mm
